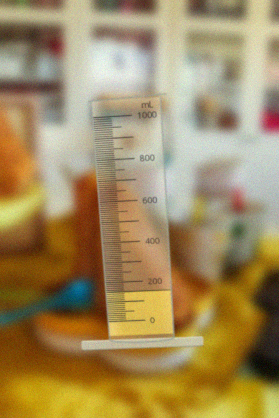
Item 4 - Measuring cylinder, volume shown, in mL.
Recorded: 150 mL
